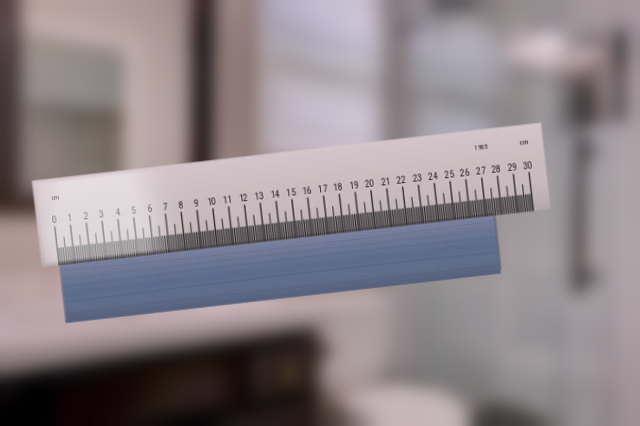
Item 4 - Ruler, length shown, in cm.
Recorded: 27.5 cm
